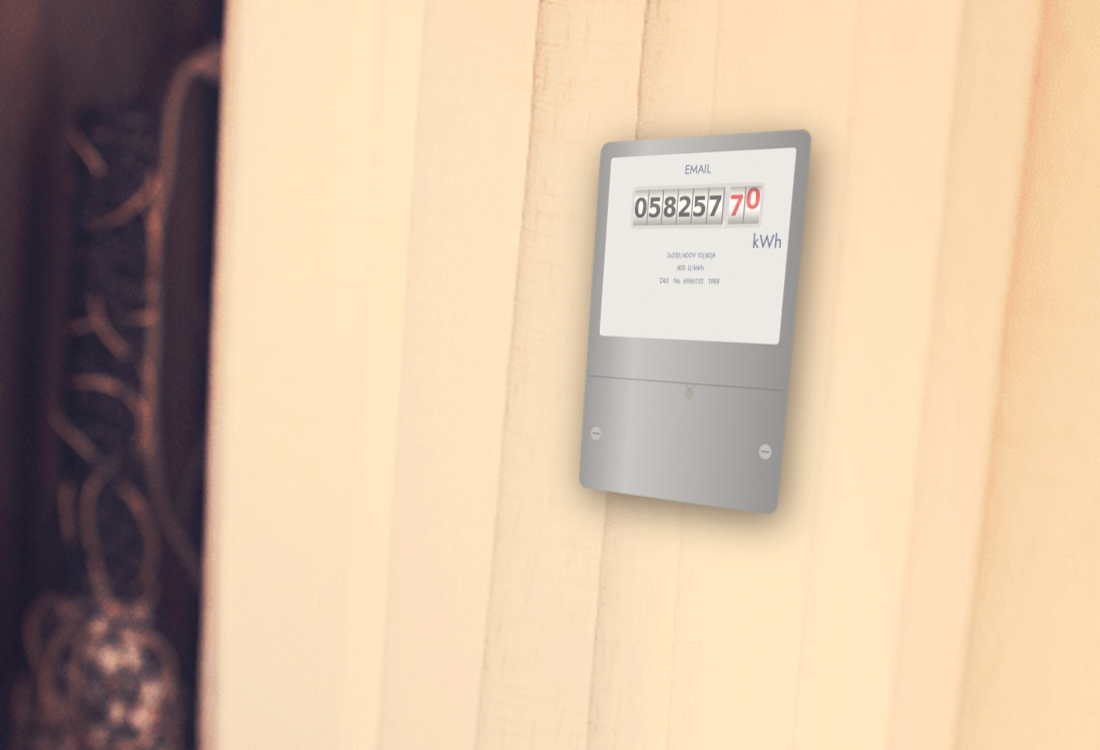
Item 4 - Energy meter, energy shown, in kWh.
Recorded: 58257.70 kWh
